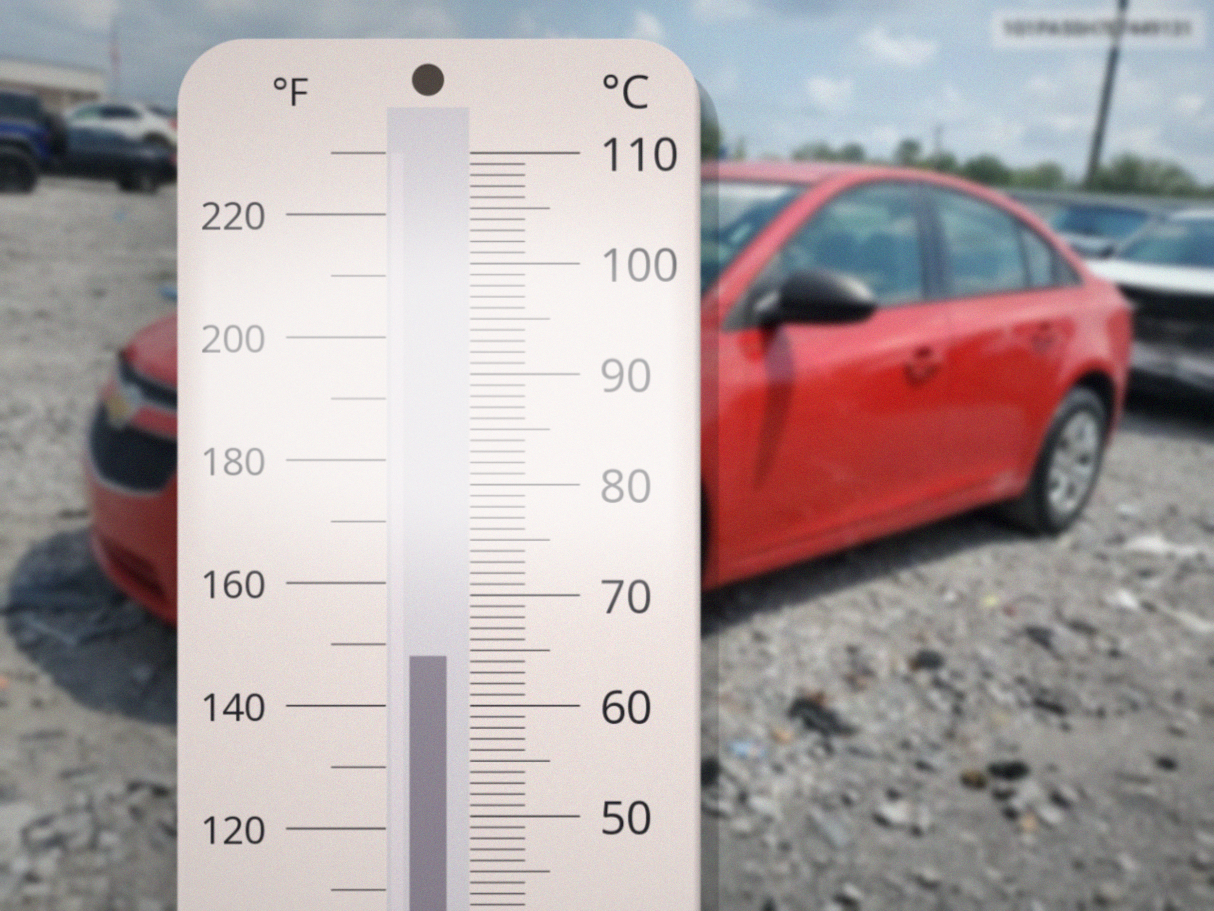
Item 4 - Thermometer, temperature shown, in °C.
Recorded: 64.5 °C
